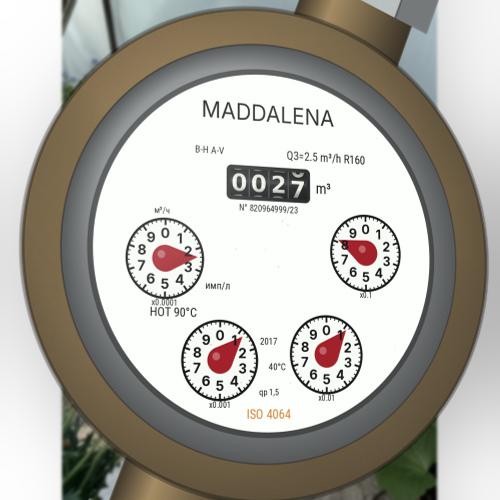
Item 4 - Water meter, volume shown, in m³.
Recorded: 26.8112 m³
